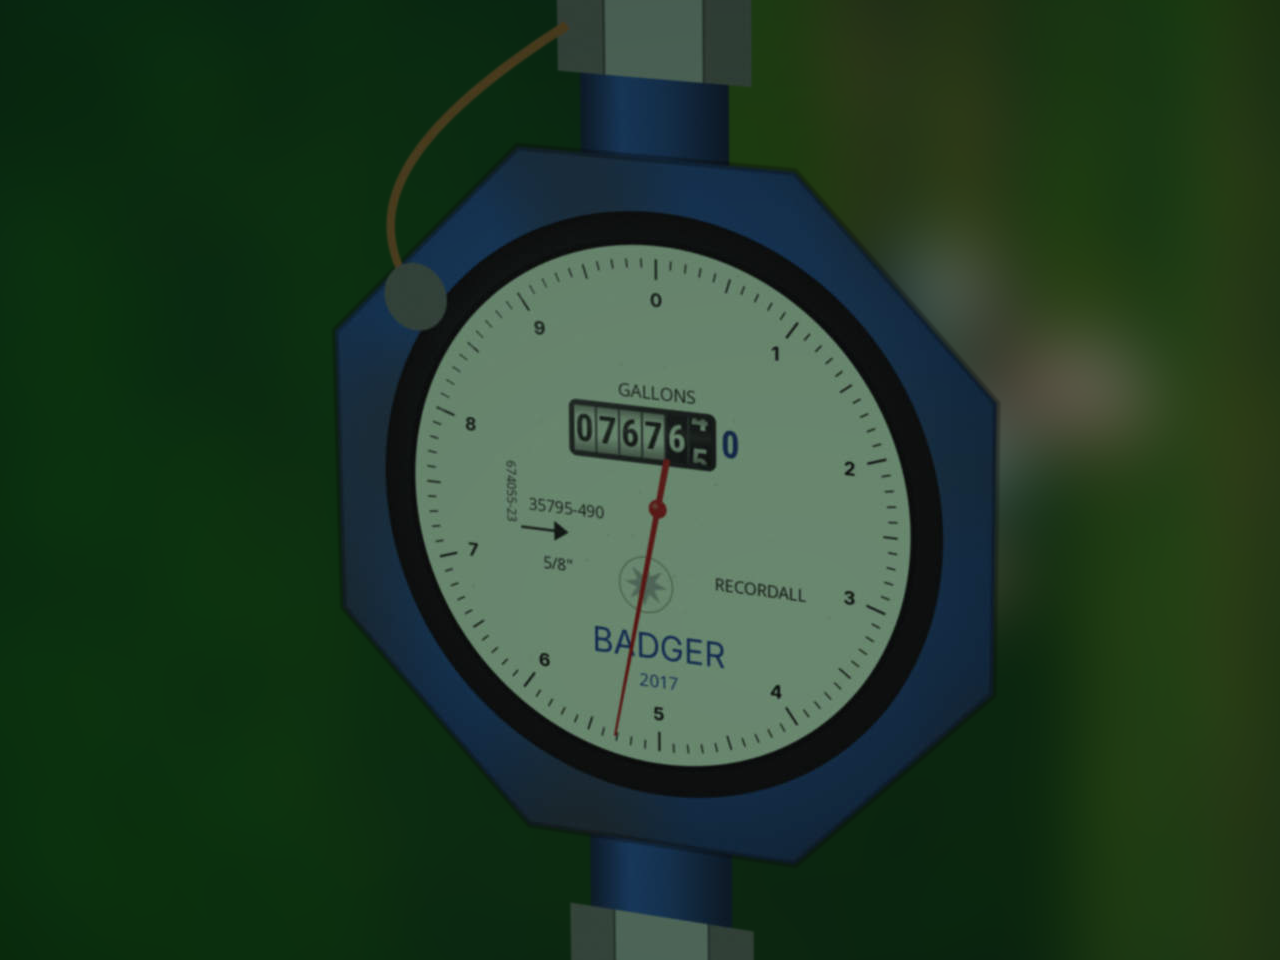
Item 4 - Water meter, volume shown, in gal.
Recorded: 767645.3 gal
